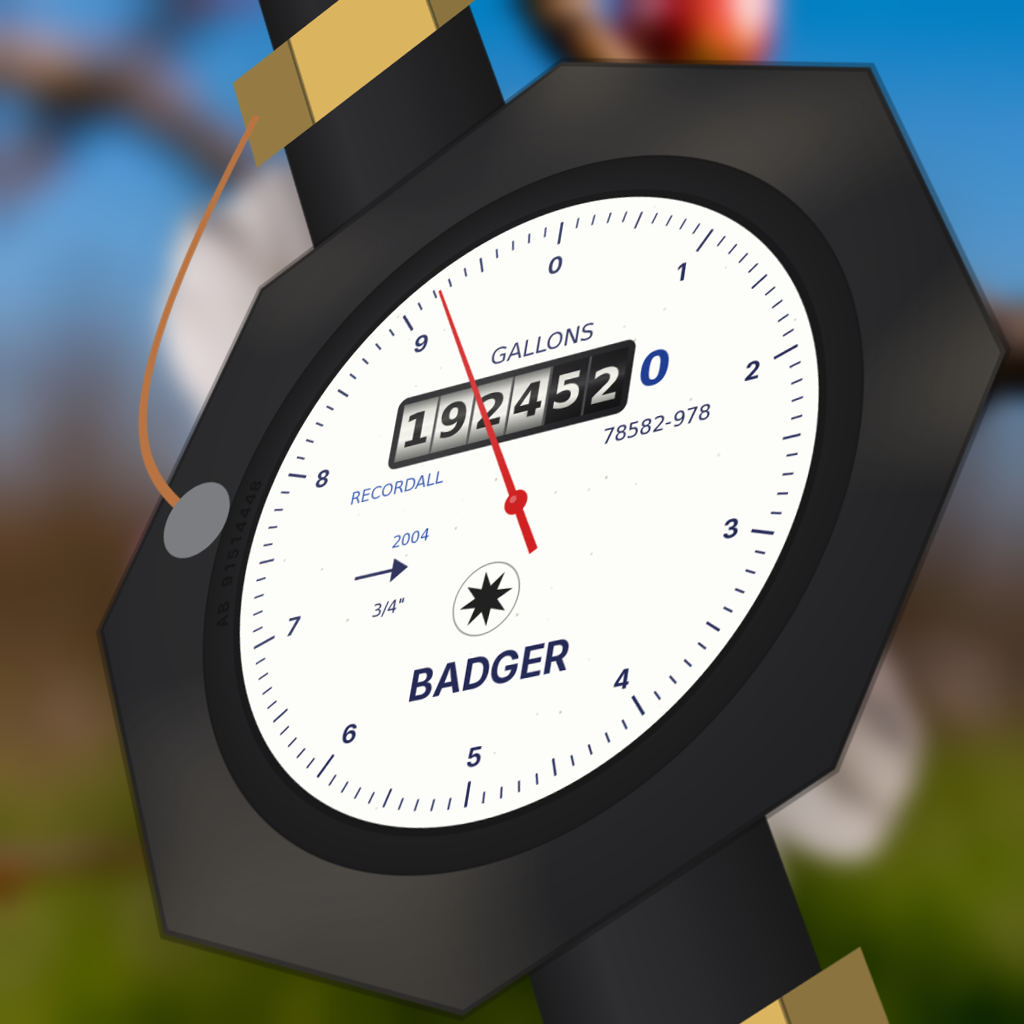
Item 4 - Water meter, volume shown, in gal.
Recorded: 1924519.2 gal
